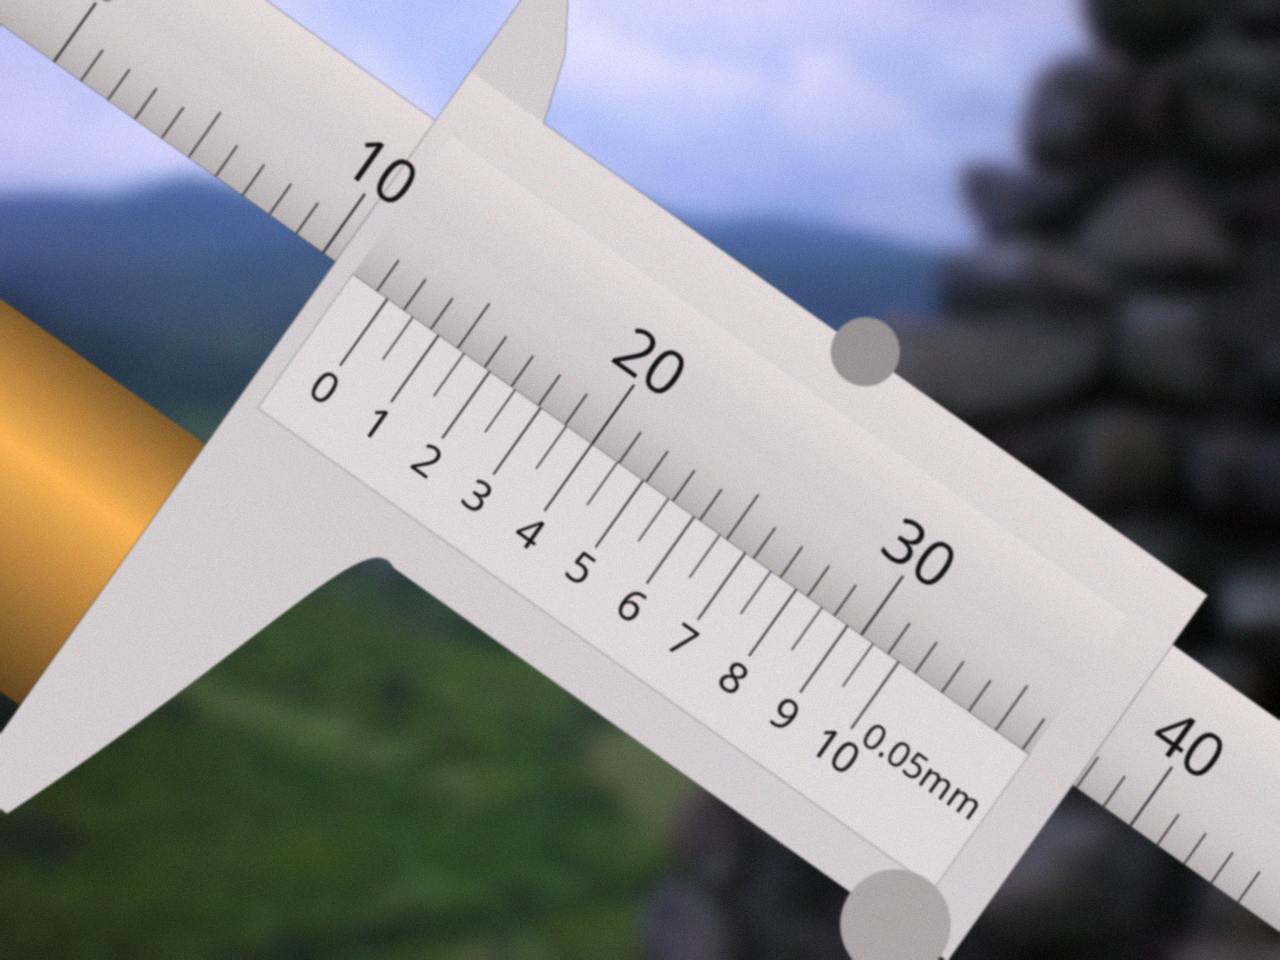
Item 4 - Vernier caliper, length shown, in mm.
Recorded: 12.40 mm
